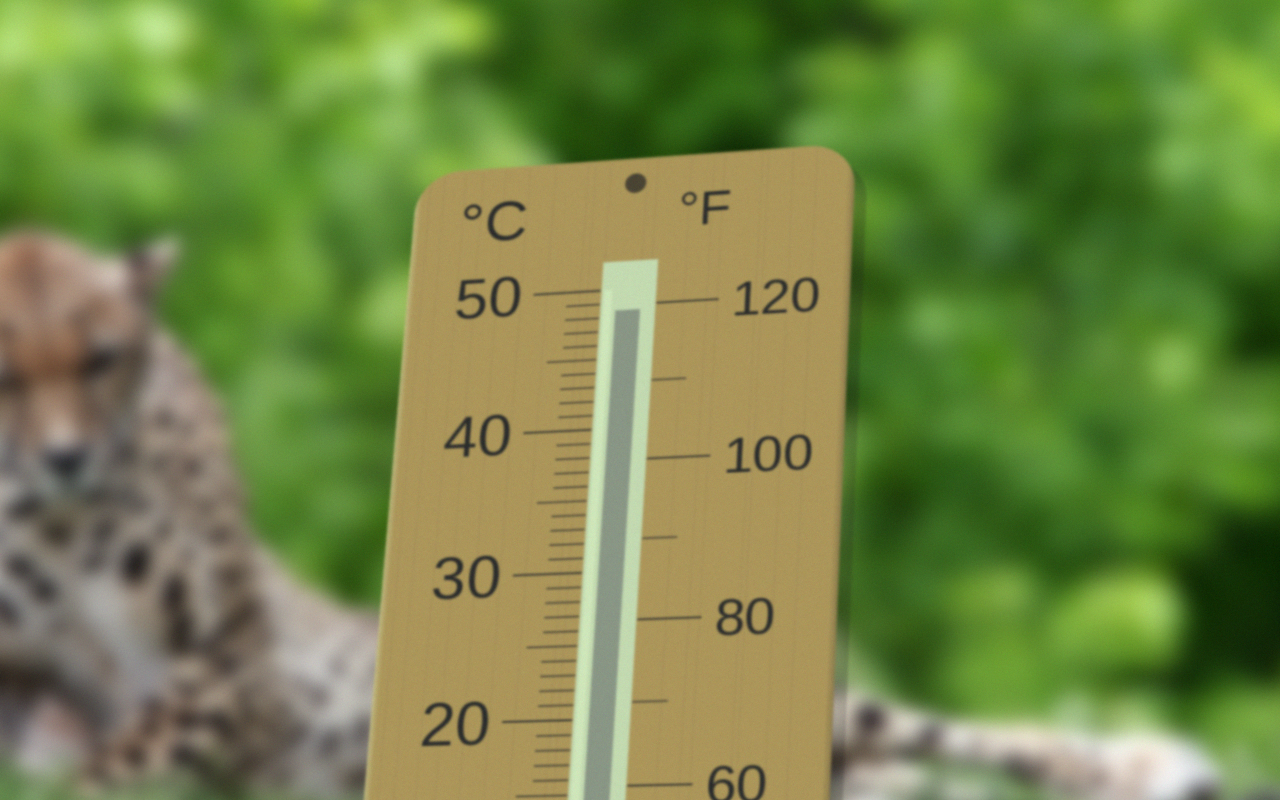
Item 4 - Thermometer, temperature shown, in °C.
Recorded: 48.5 °C
